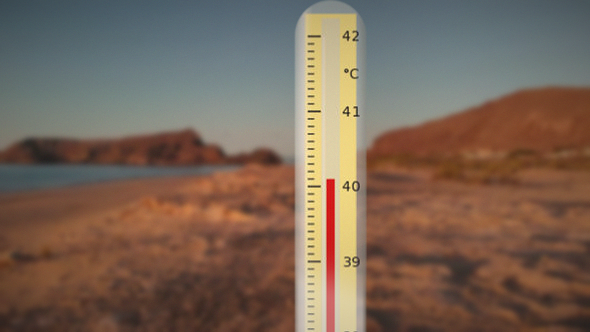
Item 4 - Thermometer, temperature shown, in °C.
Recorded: 40.1 °C
